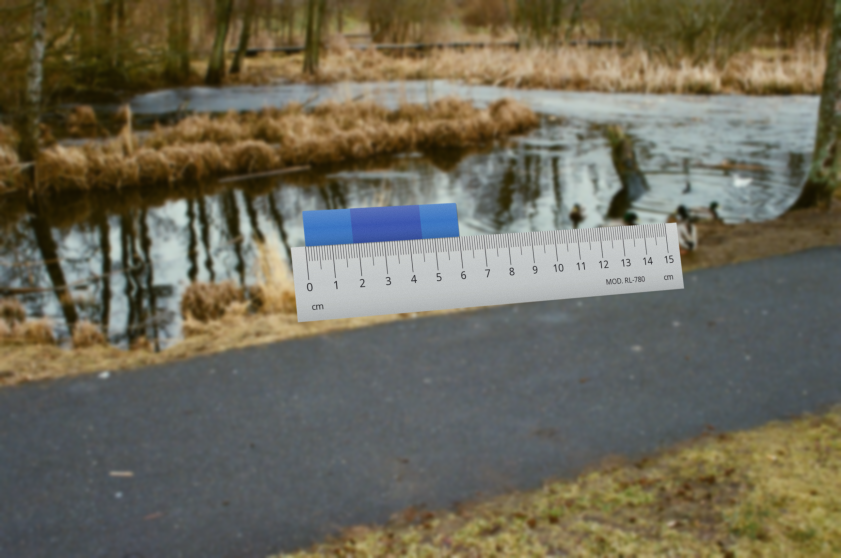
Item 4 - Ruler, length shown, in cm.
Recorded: 6 cm
